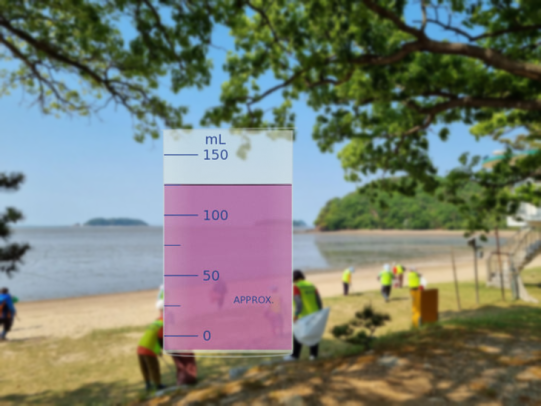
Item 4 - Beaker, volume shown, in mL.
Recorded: 125 mL
